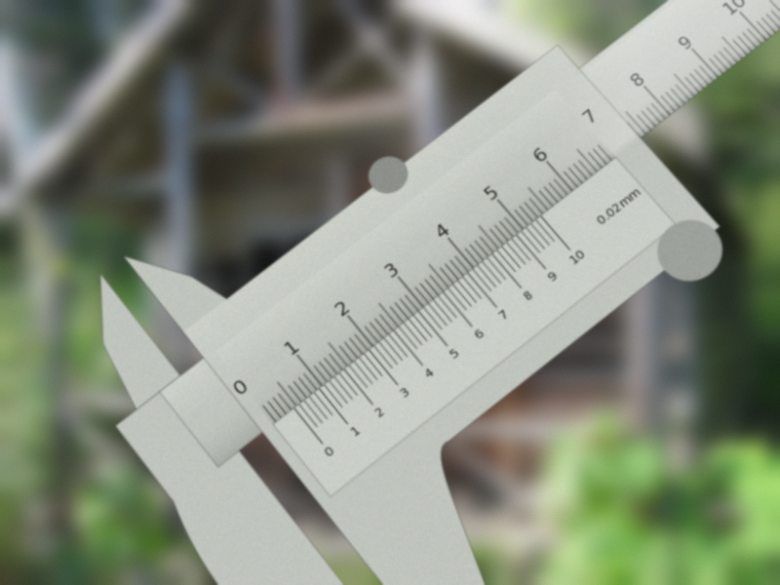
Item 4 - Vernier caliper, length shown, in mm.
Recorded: 4.5 mm
